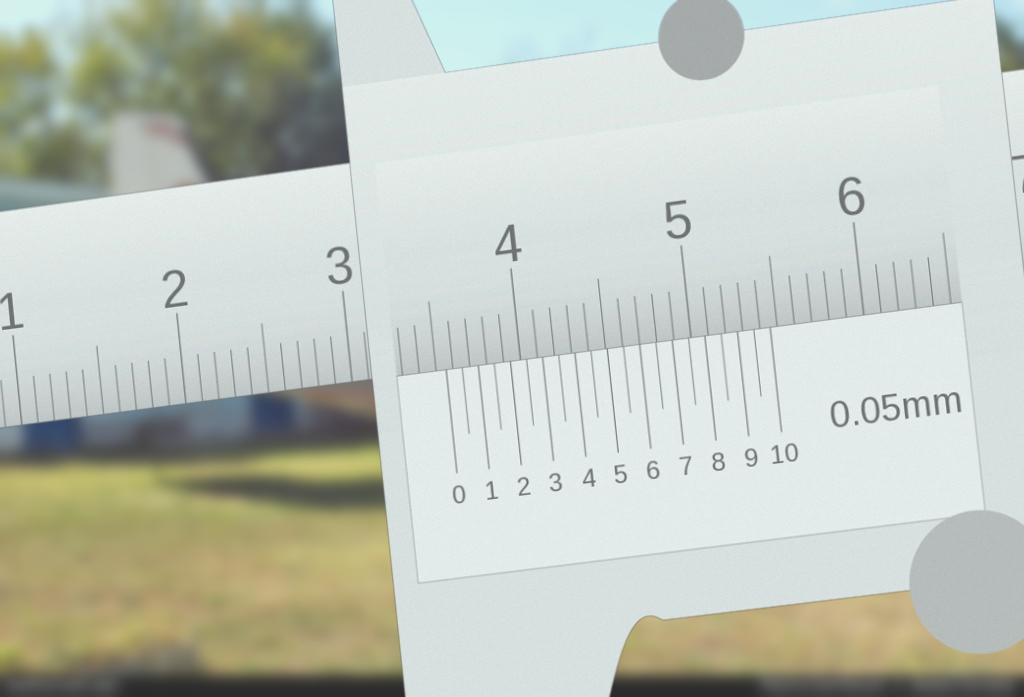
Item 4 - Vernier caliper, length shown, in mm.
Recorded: 35.6 mm
